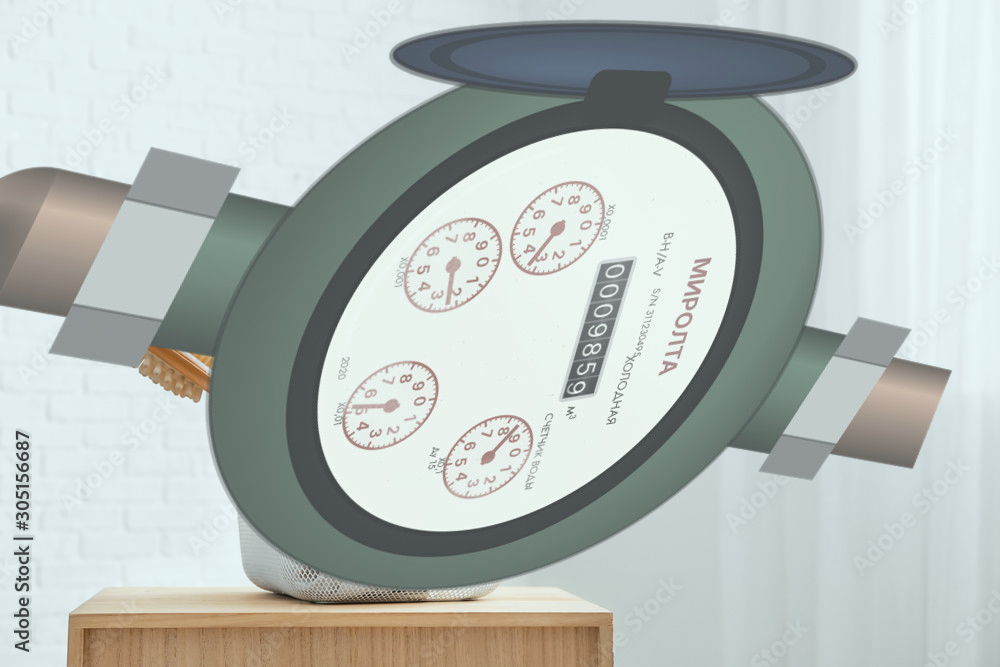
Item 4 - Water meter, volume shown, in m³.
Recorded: 9858.8523 m³
